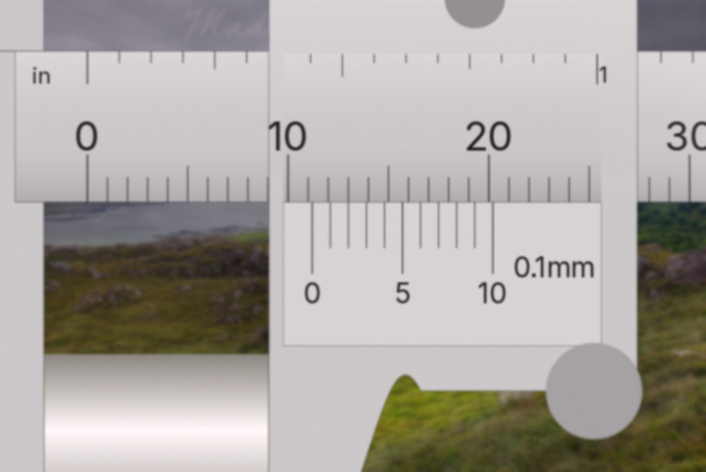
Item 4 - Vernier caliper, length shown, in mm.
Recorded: 11.2 mm
